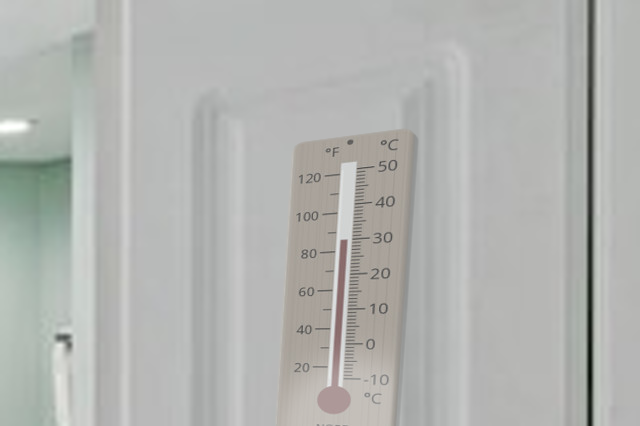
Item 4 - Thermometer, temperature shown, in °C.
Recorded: 30 °C
